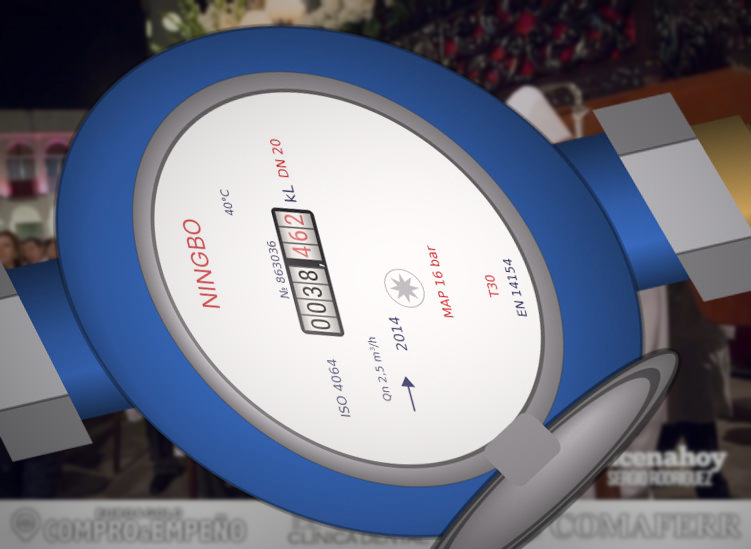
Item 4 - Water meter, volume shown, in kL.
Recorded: 38.462 kL
